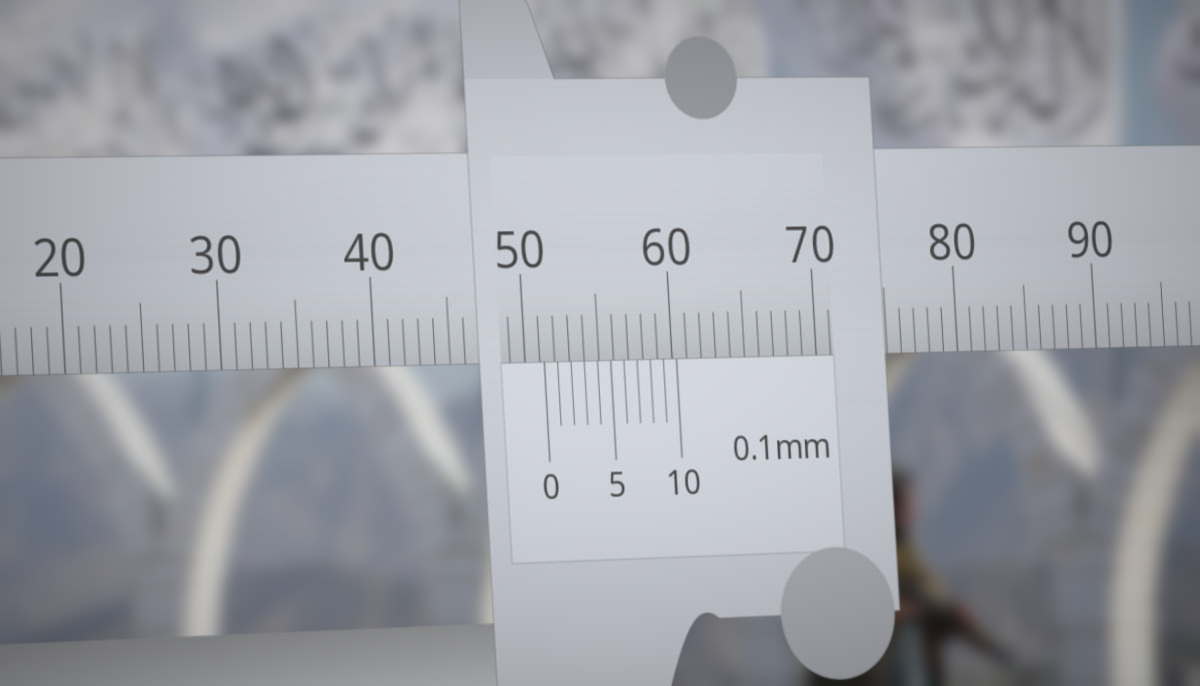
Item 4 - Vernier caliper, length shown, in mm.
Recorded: 51.3 mm
